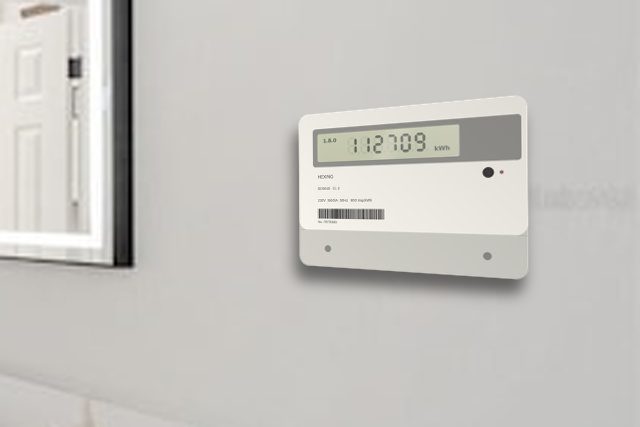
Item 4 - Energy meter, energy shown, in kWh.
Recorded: 112709 kWh
